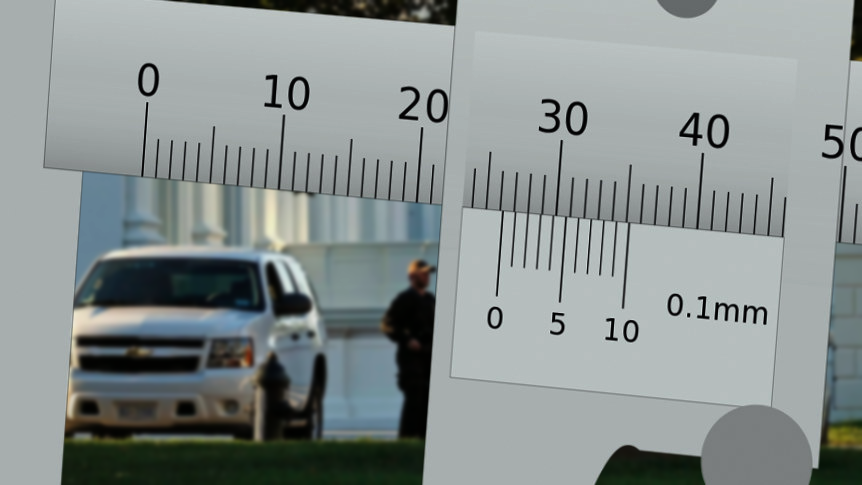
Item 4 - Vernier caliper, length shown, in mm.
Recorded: 26.2 mm
